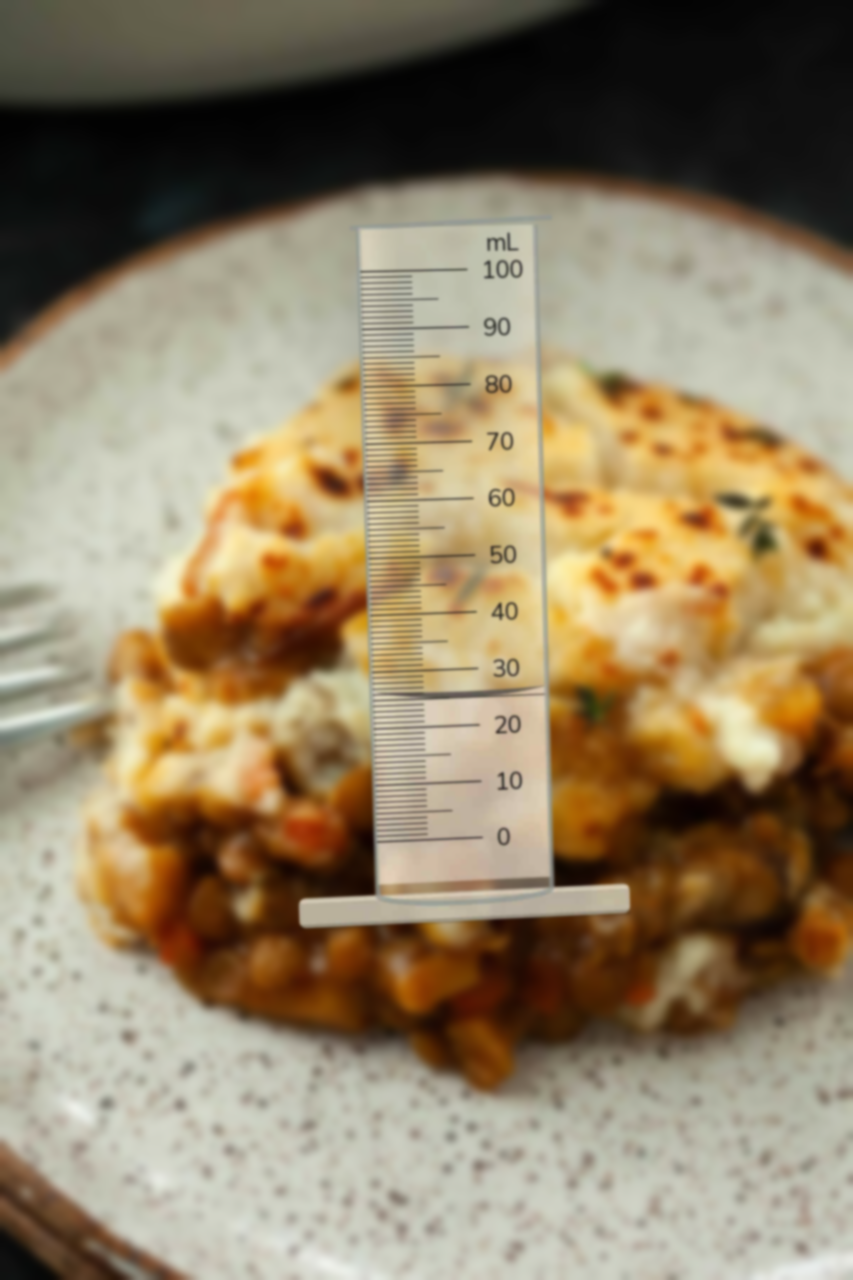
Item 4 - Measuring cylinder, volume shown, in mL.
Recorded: 25 mL
